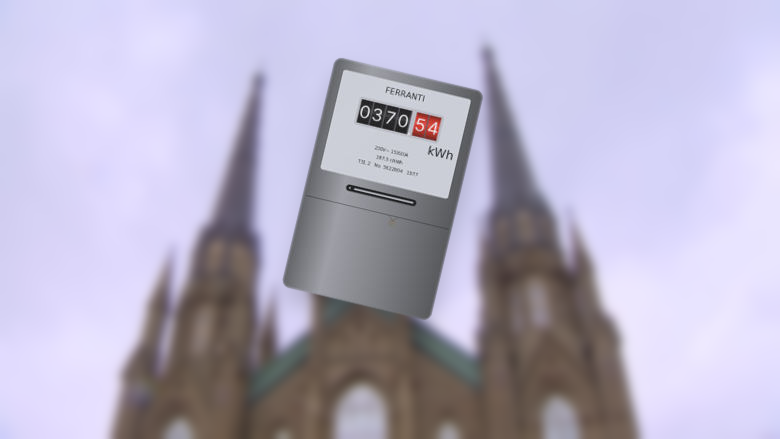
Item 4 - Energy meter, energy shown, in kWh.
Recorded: 370.54 kWh
